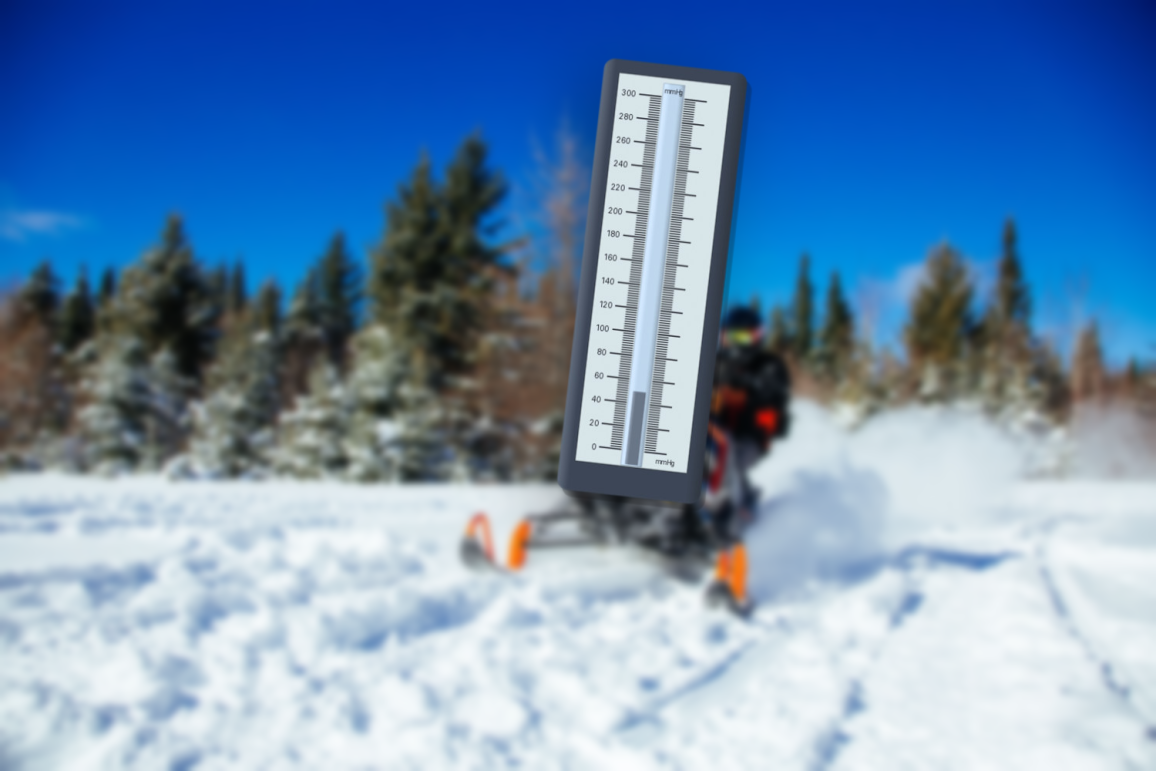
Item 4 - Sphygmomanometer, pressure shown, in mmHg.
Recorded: 50 mmHg
